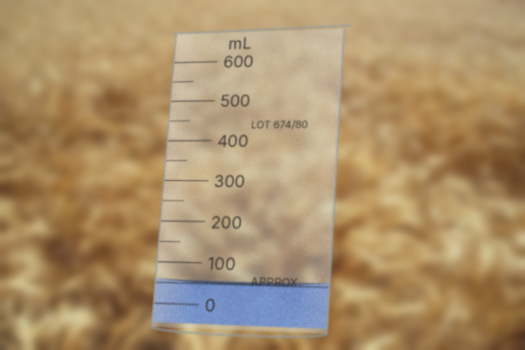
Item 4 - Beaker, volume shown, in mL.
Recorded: 50 mL
